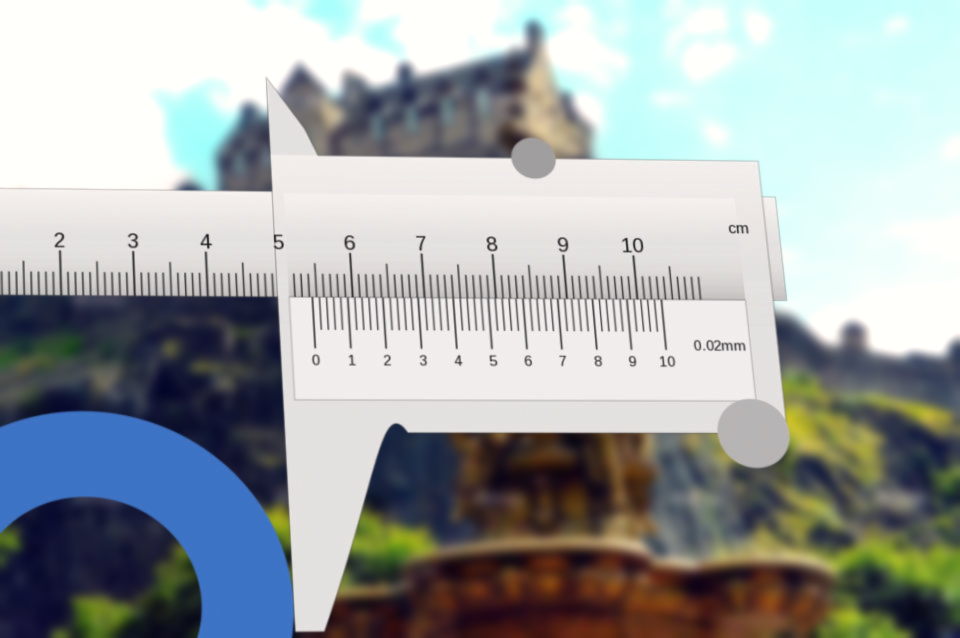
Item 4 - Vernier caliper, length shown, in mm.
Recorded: 54.4 mm
